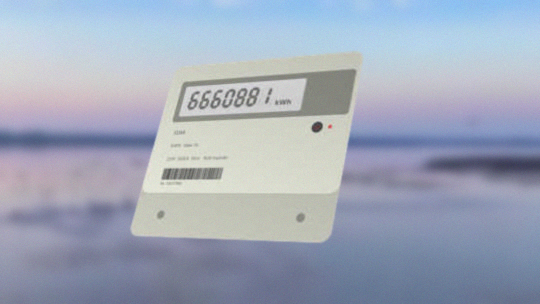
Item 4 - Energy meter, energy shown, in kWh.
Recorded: 6660881 kWh
